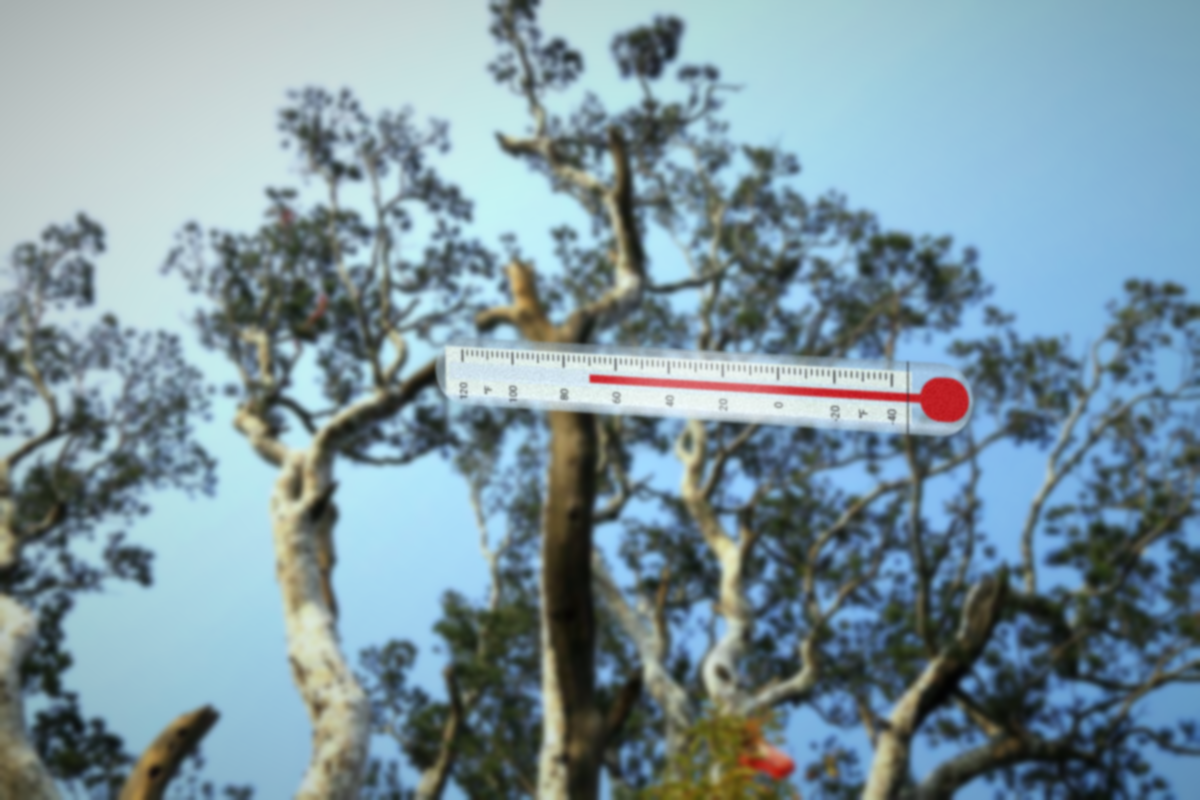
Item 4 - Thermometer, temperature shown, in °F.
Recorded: 70 °F
